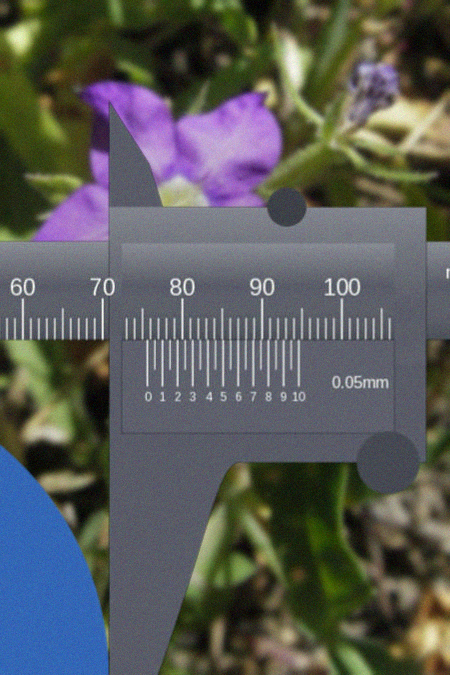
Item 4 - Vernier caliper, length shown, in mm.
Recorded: 75.6 mm
